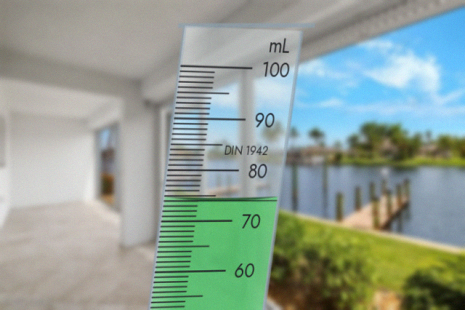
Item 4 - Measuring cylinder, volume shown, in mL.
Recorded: 74 mL
